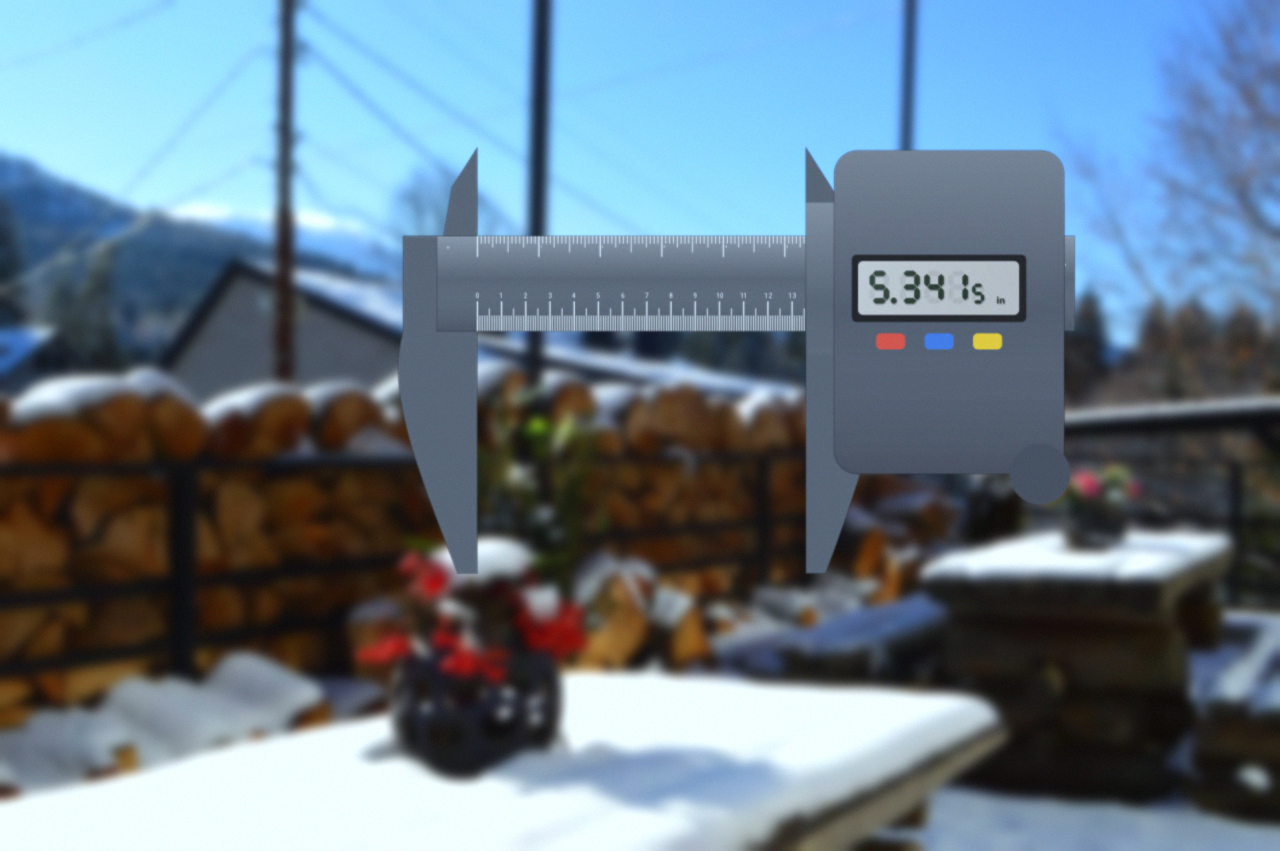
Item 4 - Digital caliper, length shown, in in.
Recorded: 5.3415 in
